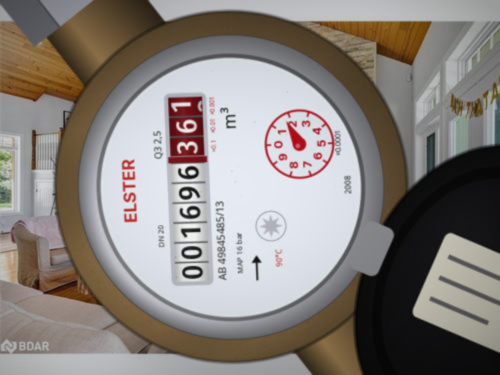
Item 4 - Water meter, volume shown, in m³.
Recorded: 1696.3611 m³
